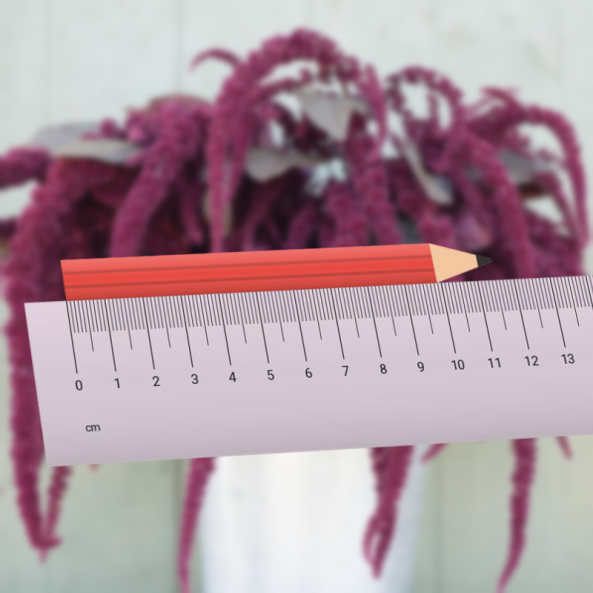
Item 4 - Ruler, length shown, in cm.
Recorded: 11.5 cm
